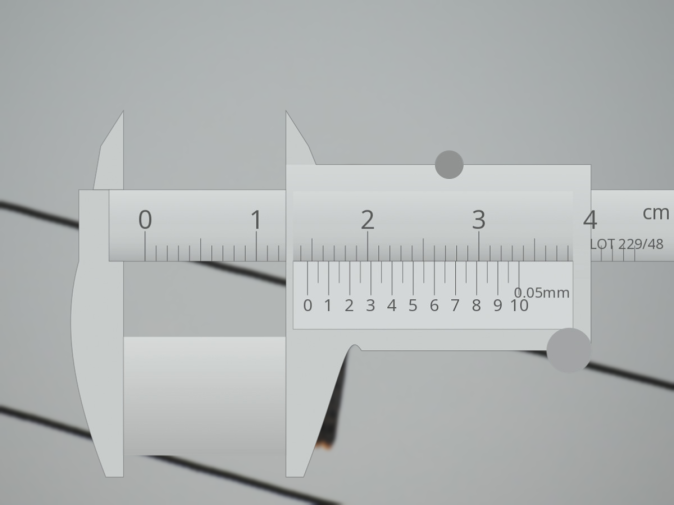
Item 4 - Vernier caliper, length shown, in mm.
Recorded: 14.6 mm
